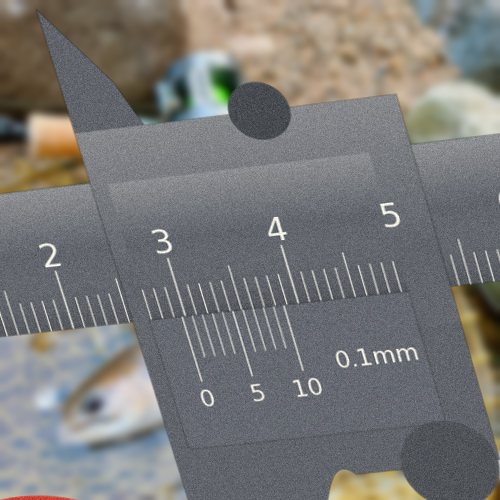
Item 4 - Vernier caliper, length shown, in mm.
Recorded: 29.7 mm
